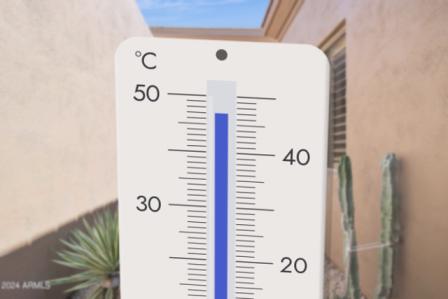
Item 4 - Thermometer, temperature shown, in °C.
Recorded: 47 °C
